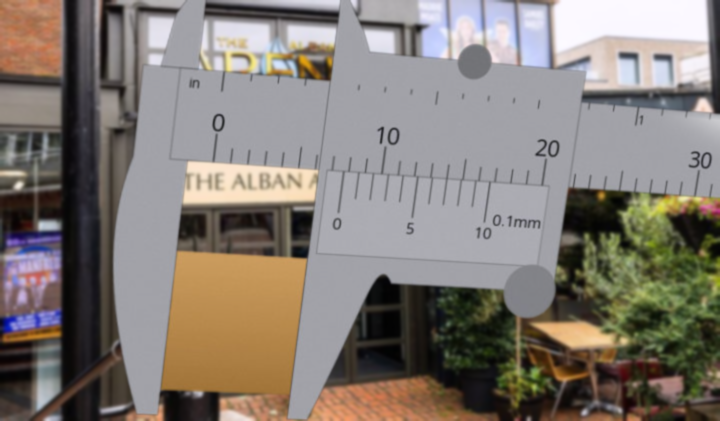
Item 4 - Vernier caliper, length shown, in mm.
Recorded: 7.7 mm
